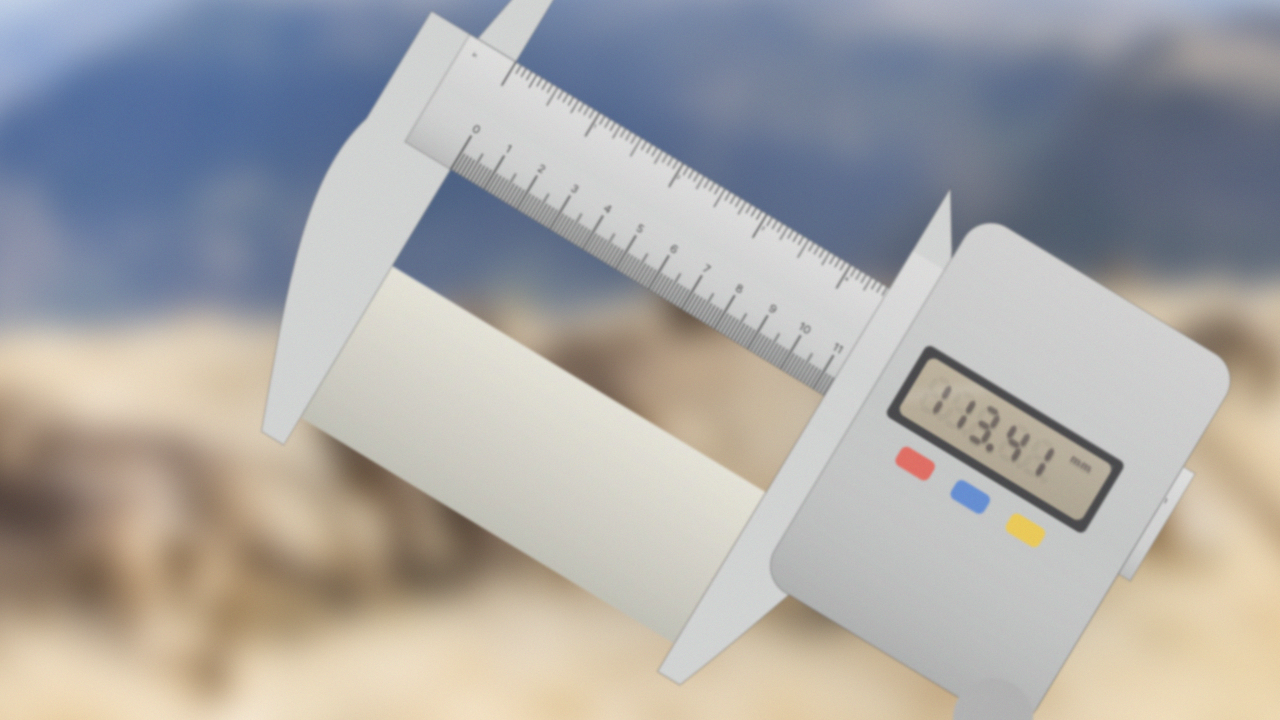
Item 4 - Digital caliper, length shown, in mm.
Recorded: 113.41 mm
